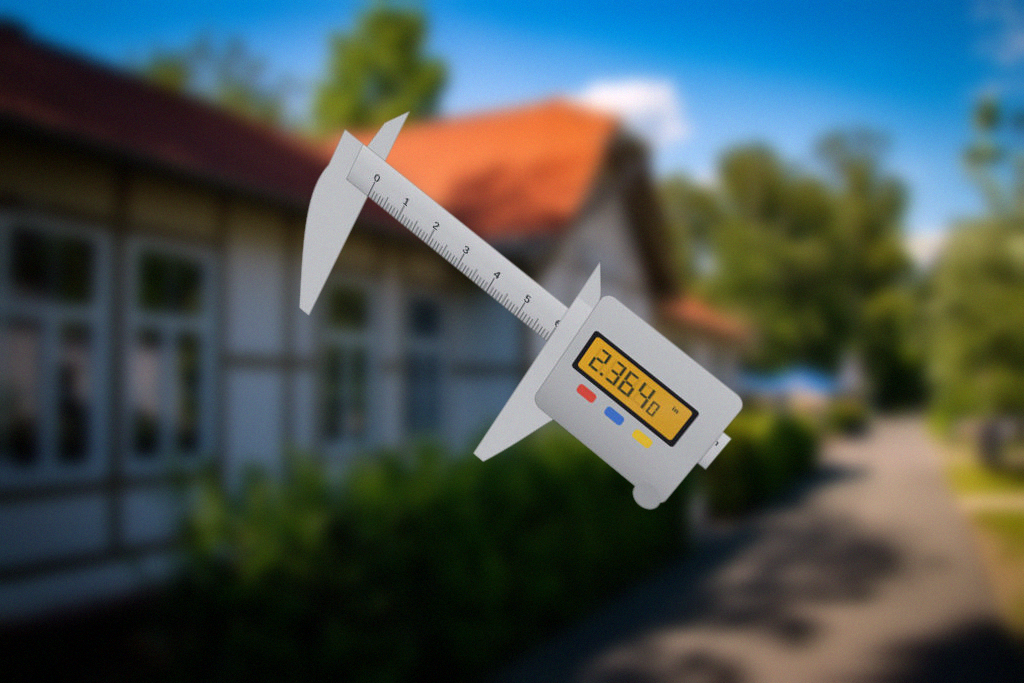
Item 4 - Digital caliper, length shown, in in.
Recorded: 2.3640 in
